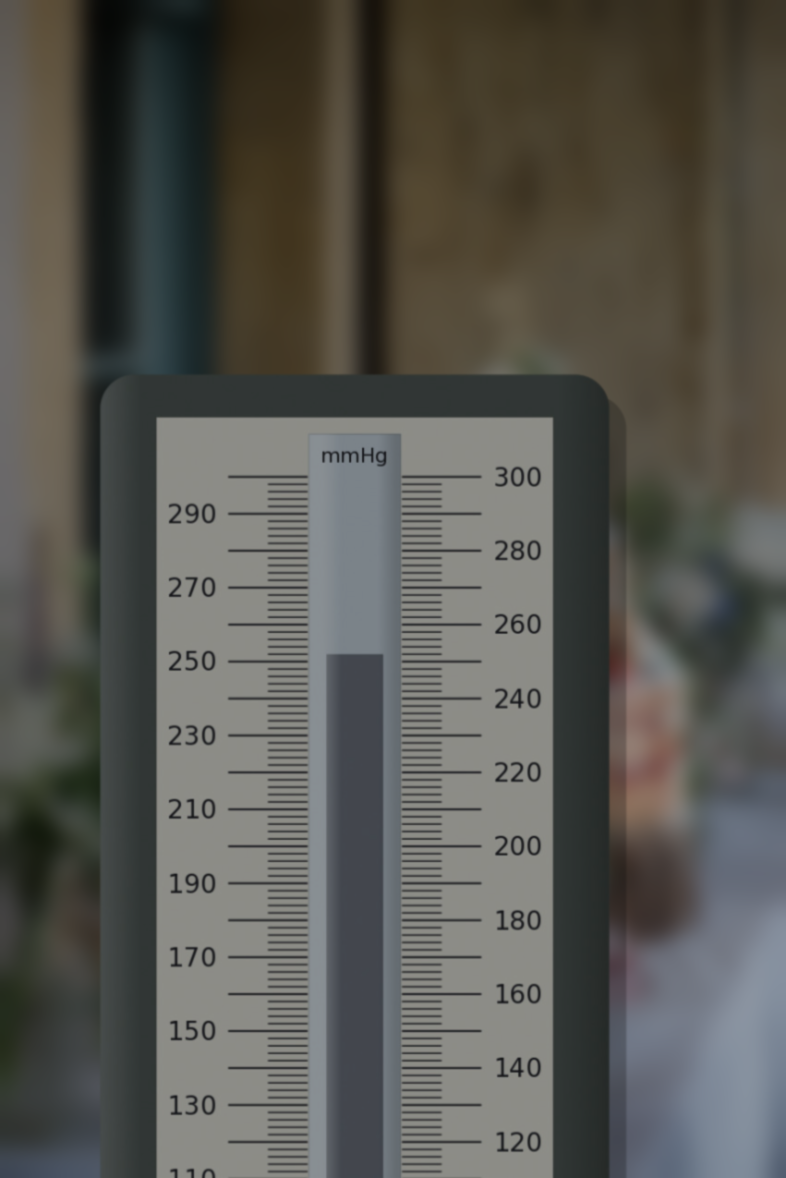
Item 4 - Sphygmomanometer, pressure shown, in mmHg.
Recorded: 252 mmHg
